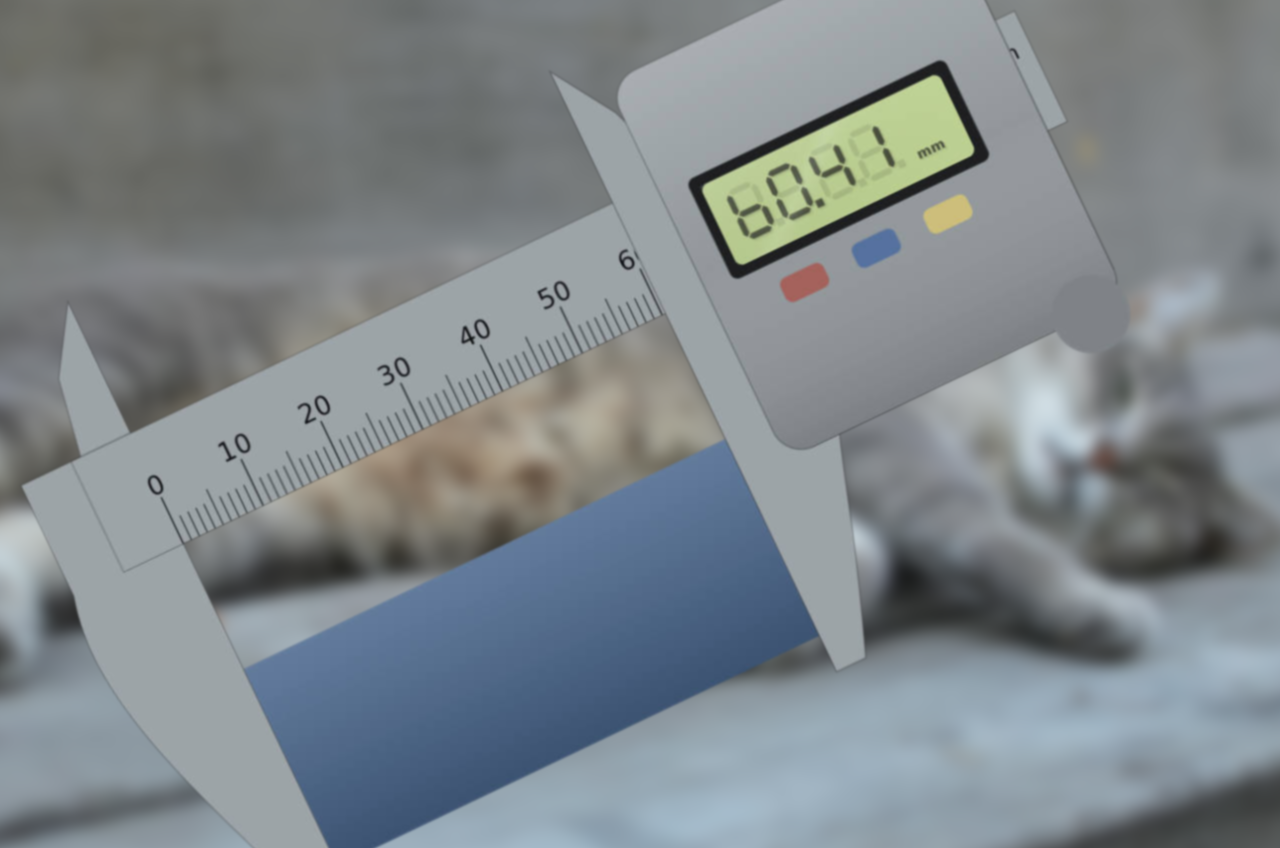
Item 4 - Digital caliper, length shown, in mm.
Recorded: 60.41 mm
